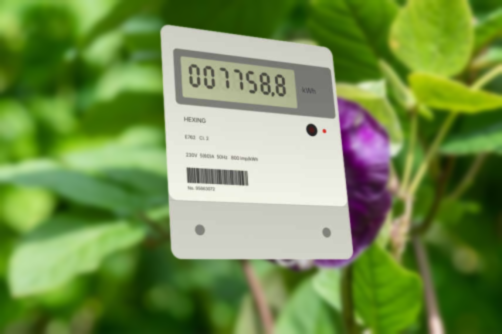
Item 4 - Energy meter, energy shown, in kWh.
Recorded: 7758.8 kWh
